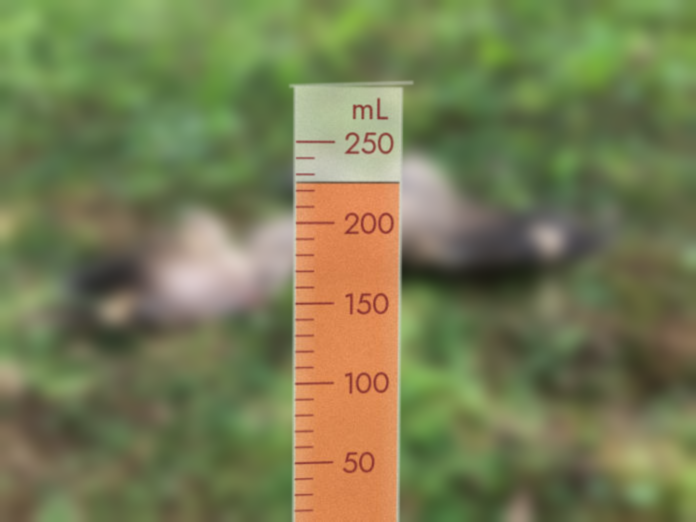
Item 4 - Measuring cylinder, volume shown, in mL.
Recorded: 225 mL
